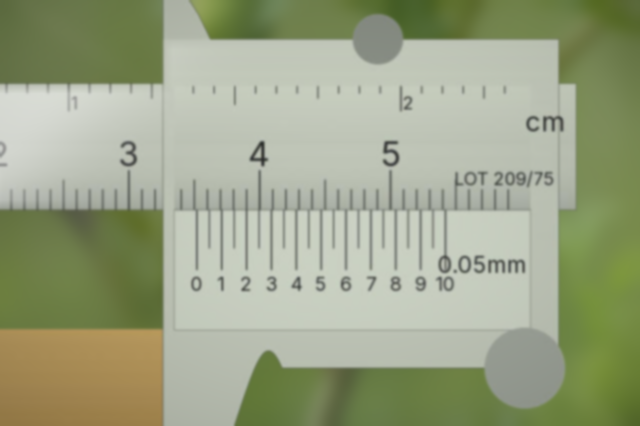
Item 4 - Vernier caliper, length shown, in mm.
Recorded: 35.2 mm
